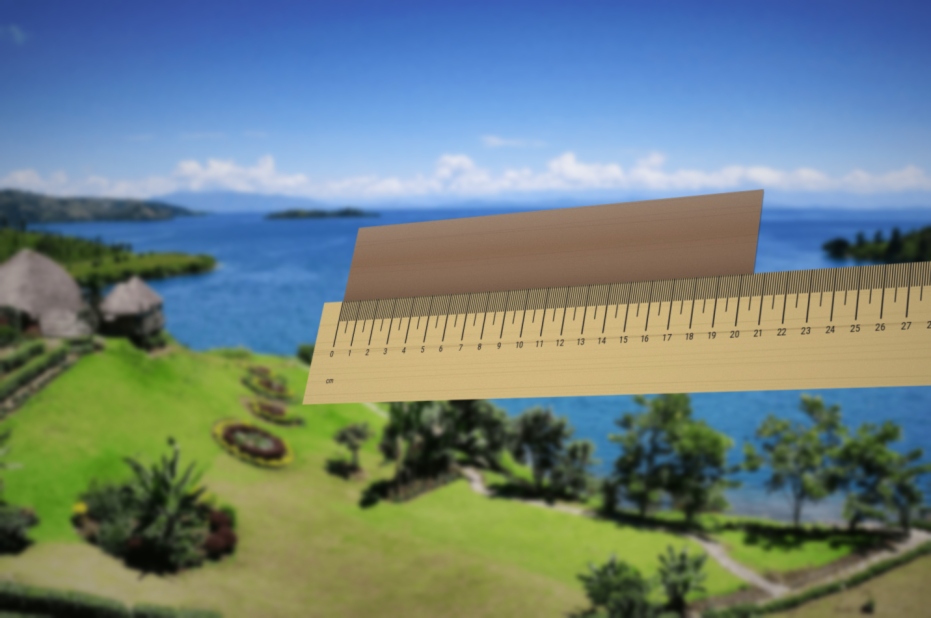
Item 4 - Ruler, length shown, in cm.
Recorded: 20.5 cm
